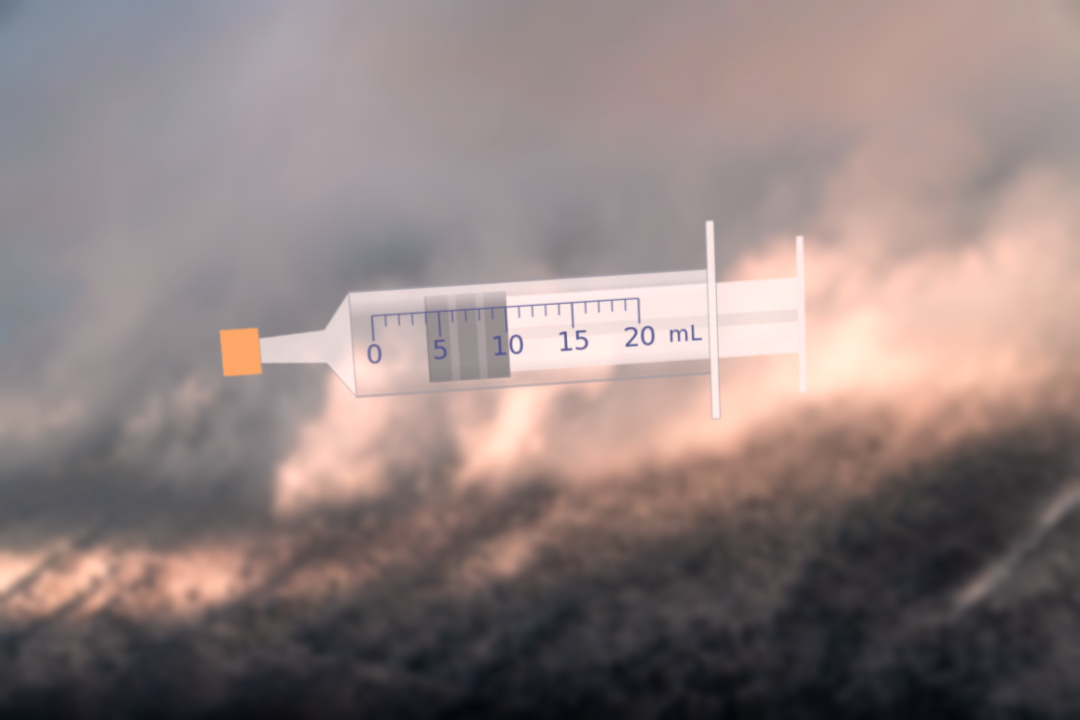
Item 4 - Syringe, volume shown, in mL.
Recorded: 4 mL
